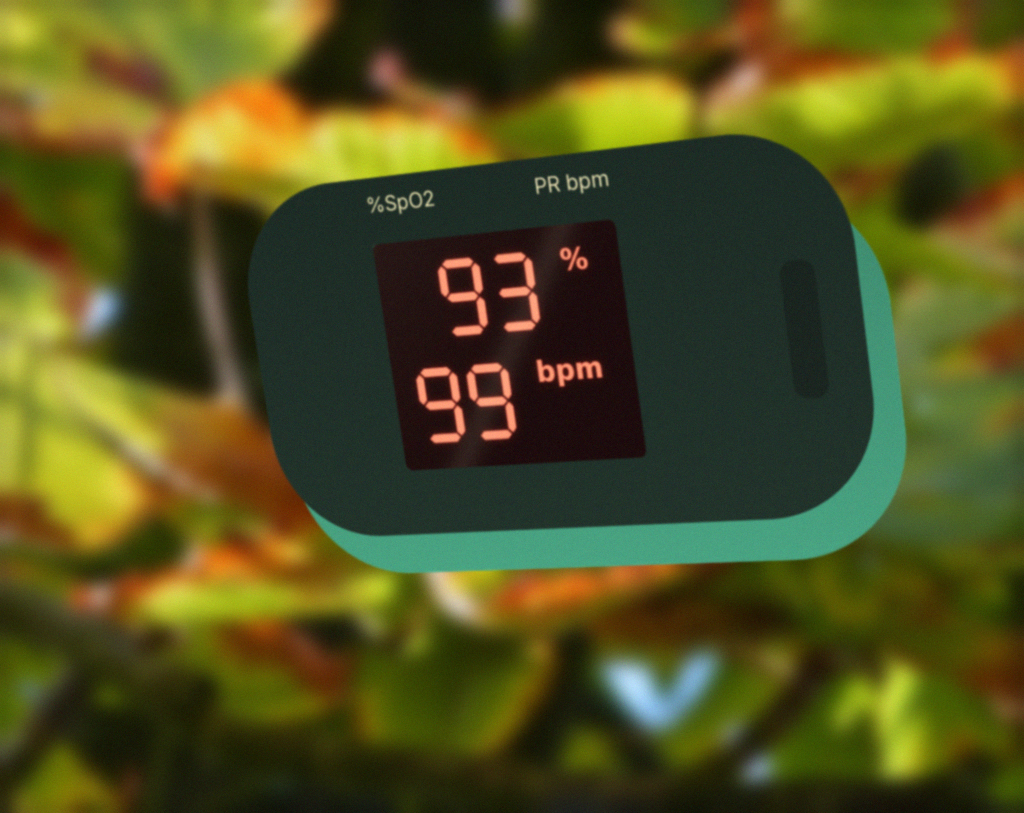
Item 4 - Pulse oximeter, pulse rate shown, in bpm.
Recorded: 99 bpm
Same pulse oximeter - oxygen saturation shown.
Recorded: 93 %
